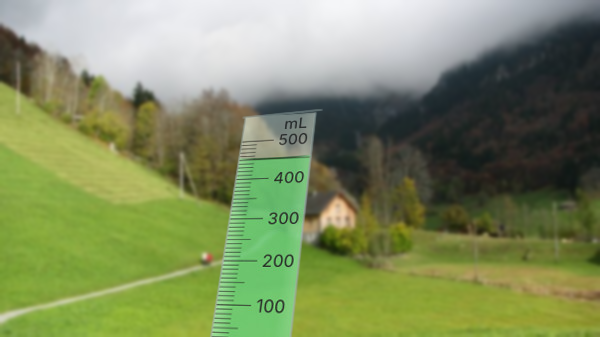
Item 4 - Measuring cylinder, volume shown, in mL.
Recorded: 450 mL
